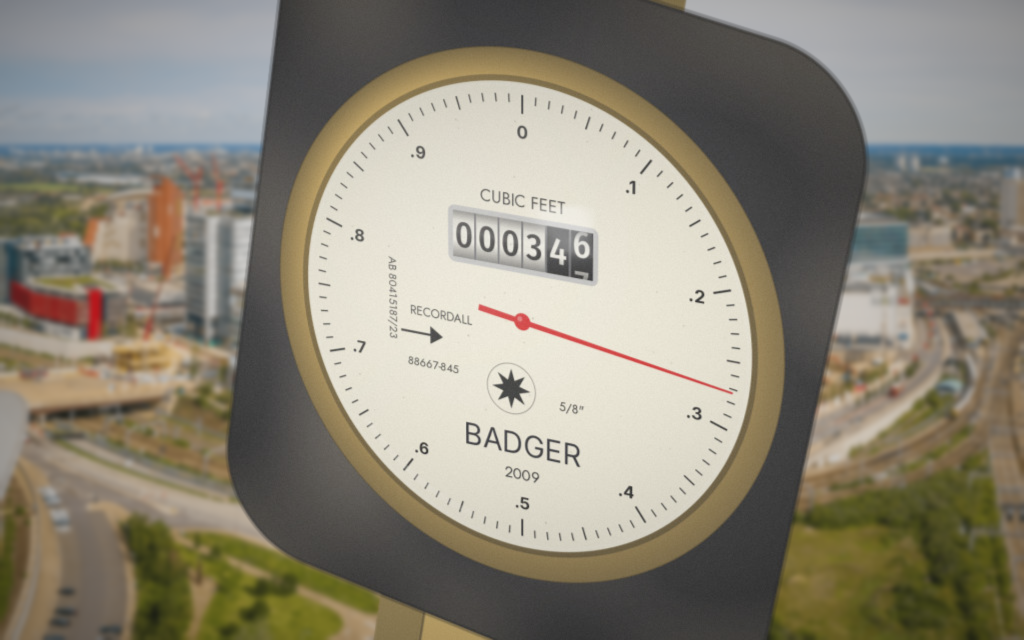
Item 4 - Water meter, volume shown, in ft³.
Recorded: 346.27 ft³
